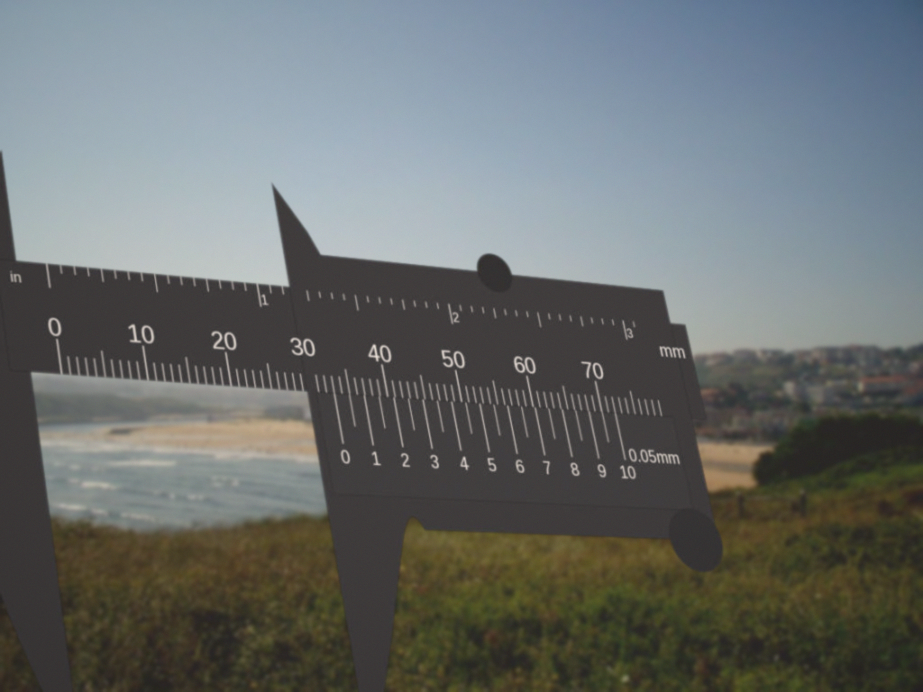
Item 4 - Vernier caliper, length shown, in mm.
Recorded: 33.0 mm
